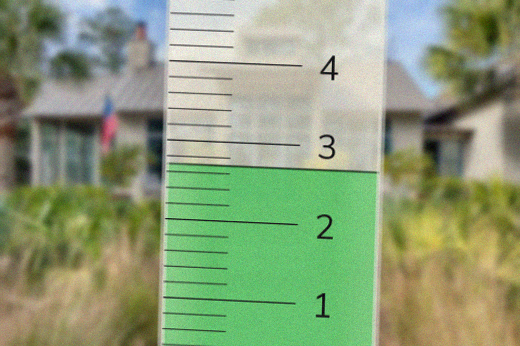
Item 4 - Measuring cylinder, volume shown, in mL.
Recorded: 2.7 mL
